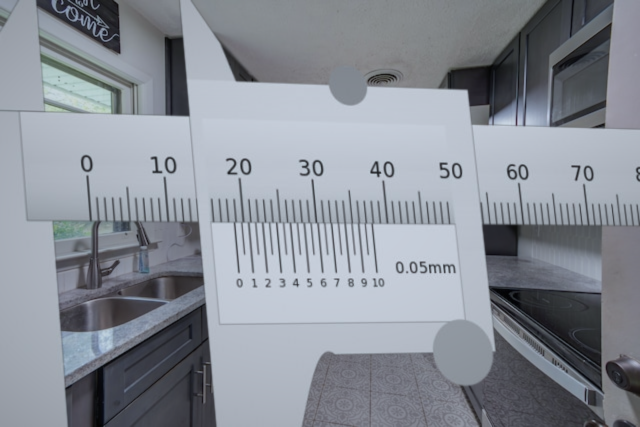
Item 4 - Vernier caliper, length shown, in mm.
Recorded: 18.8 mm
